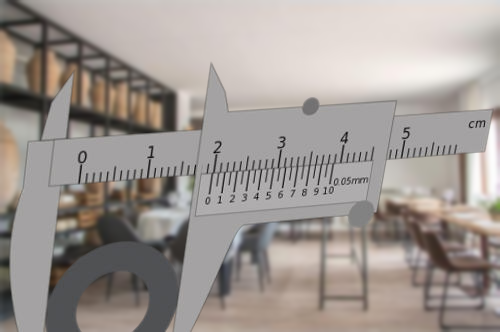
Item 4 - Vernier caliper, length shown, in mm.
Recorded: 19.8 mm
